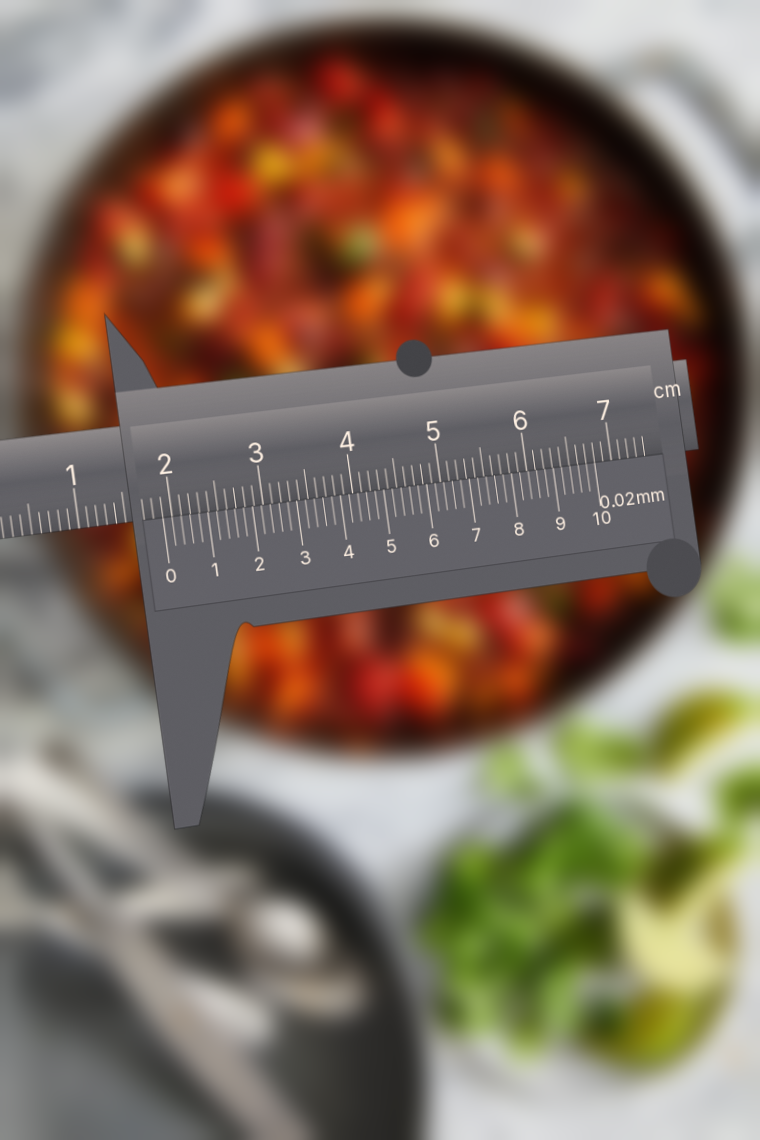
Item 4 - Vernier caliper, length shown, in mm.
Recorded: 19.0 mm
